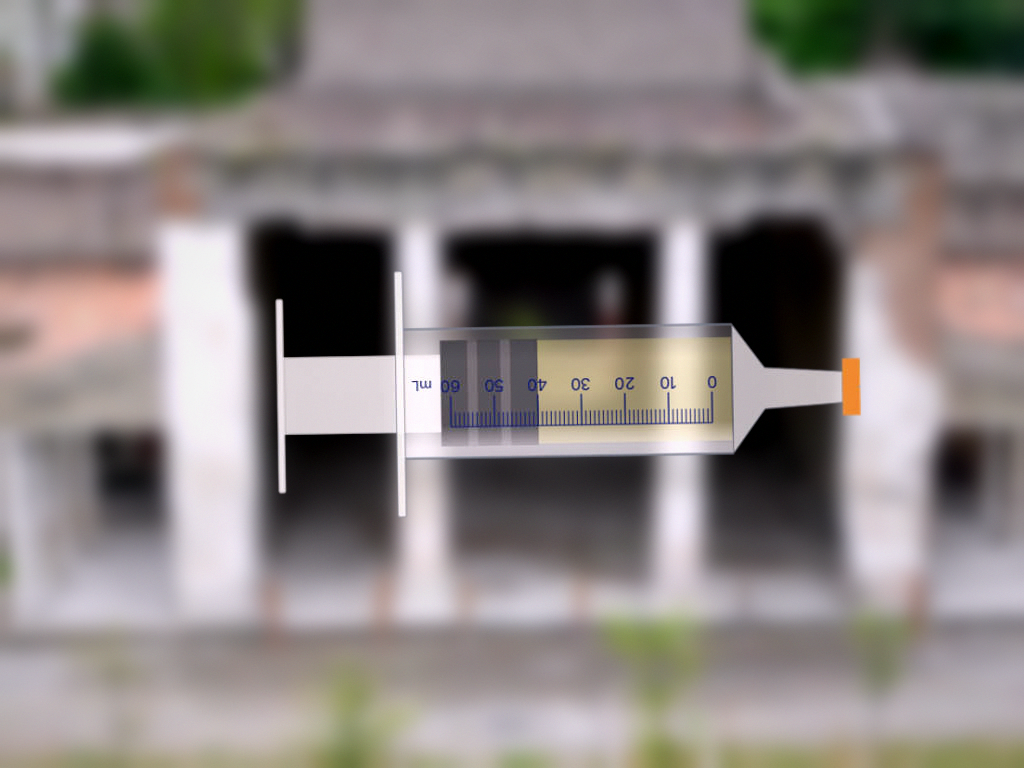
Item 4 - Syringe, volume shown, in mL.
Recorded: 40 mL
